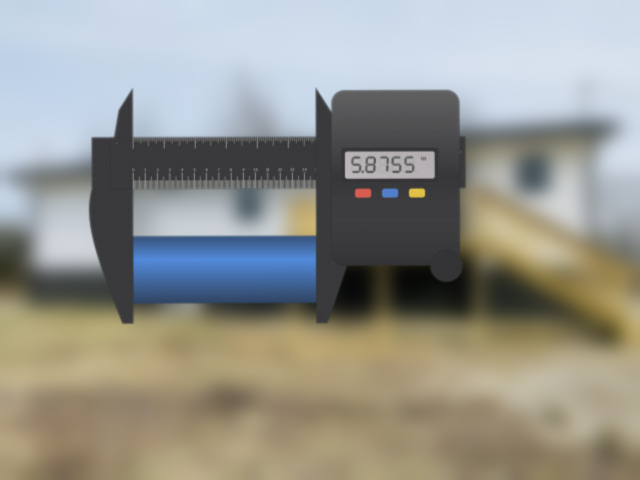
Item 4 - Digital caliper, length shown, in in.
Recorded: 5.8755 in
